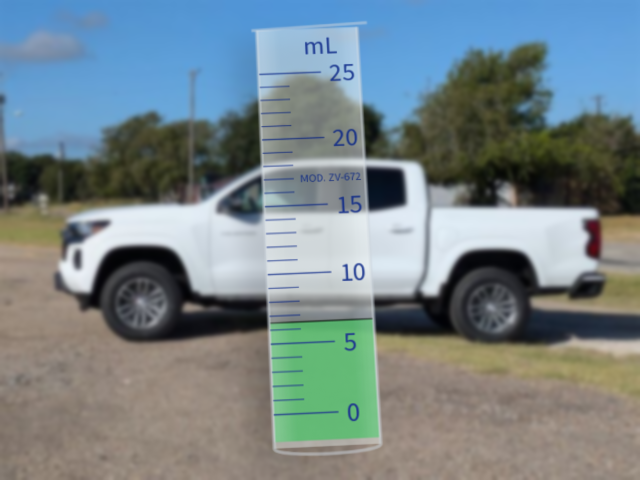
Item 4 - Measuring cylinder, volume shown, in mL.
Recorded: 6.5 mL
